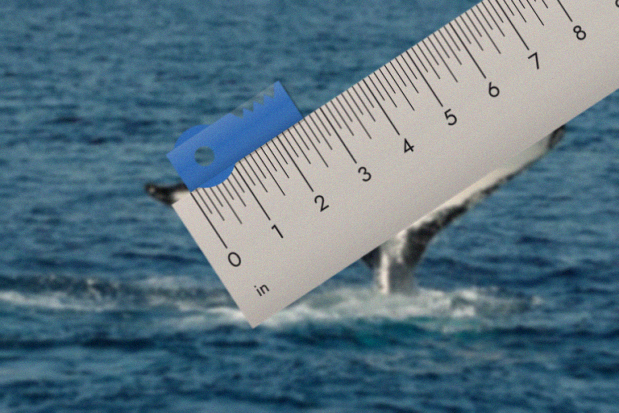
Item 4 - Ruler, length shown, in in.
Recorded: 2.625 in
